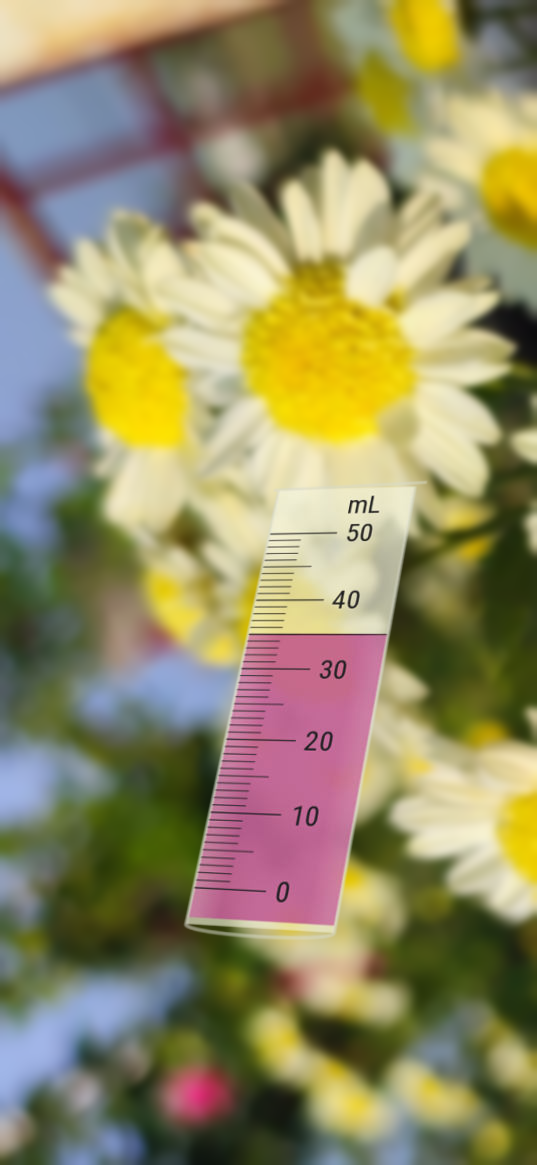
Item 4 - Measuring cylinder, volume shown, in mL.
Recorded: 35 mL
